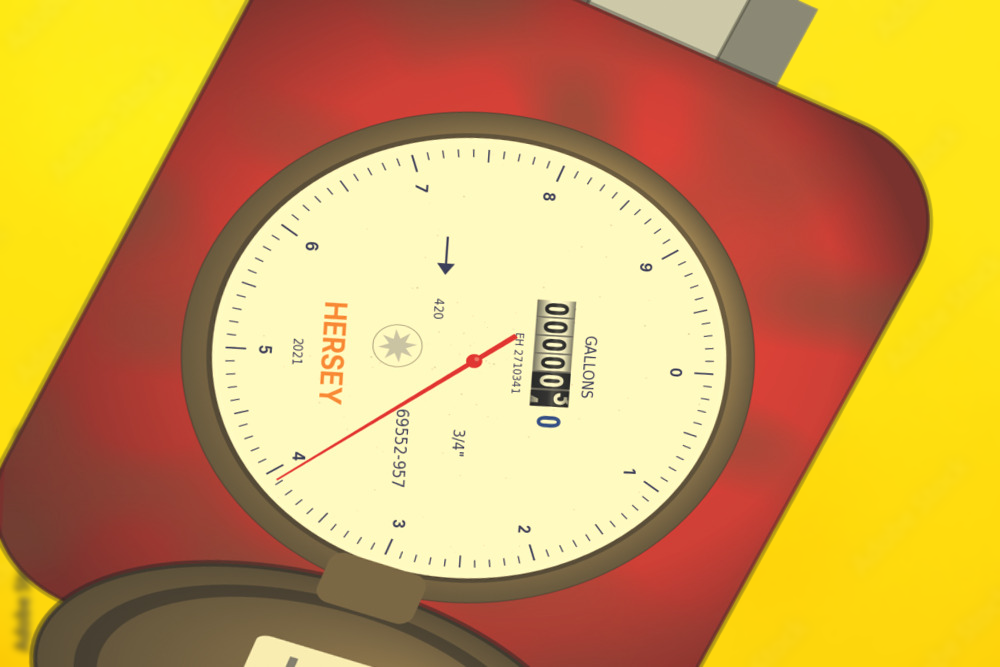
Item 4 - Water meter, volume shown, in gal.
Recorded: 33.9 gal
